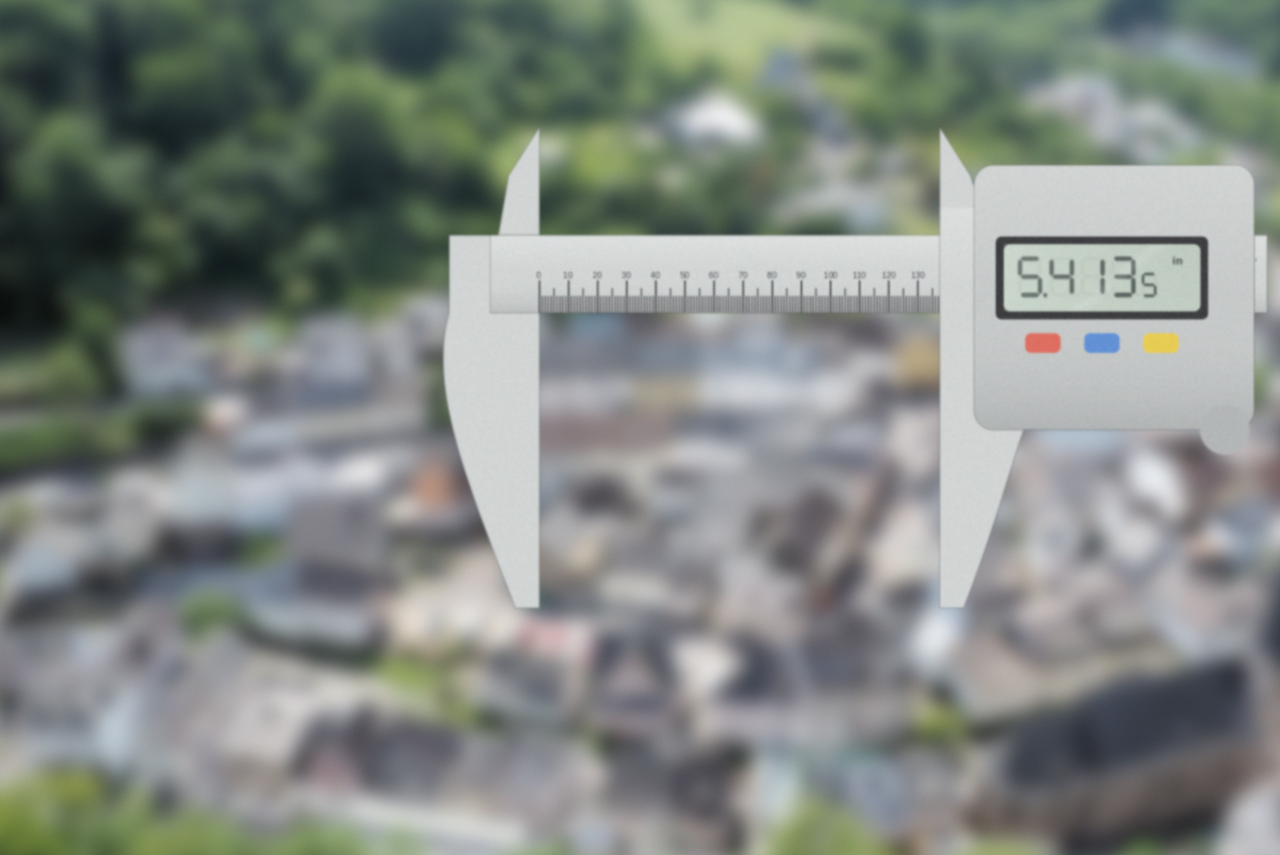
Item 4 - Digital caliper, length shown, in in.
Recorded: 5.4135 in
